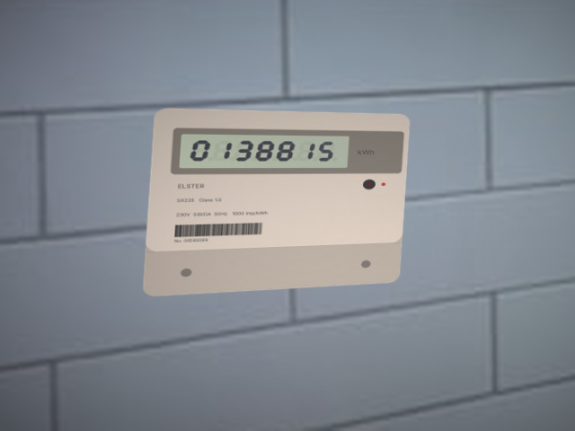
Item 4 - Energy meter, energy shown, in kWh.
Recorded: 138815 kWh
